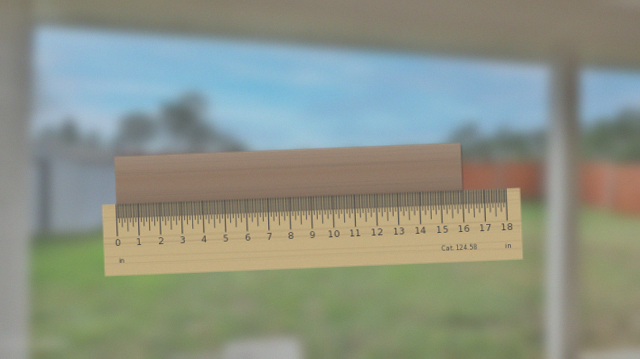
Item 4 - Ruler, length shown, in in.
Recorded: 16 in
